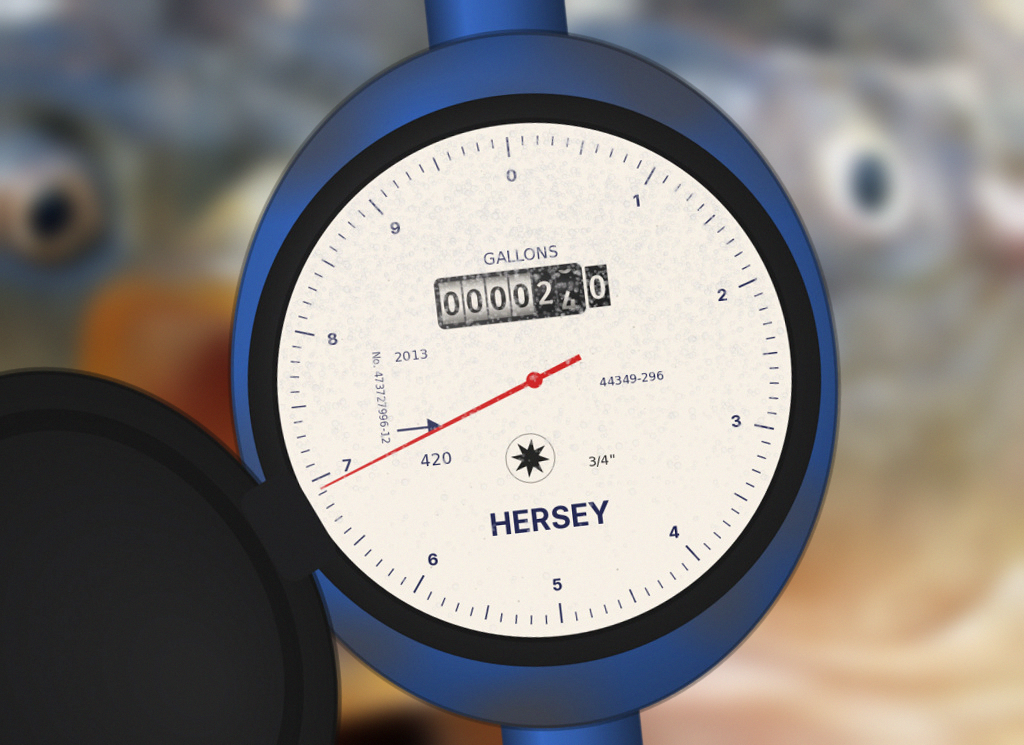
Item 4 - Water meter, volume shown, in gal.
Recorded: 236.9 gal
